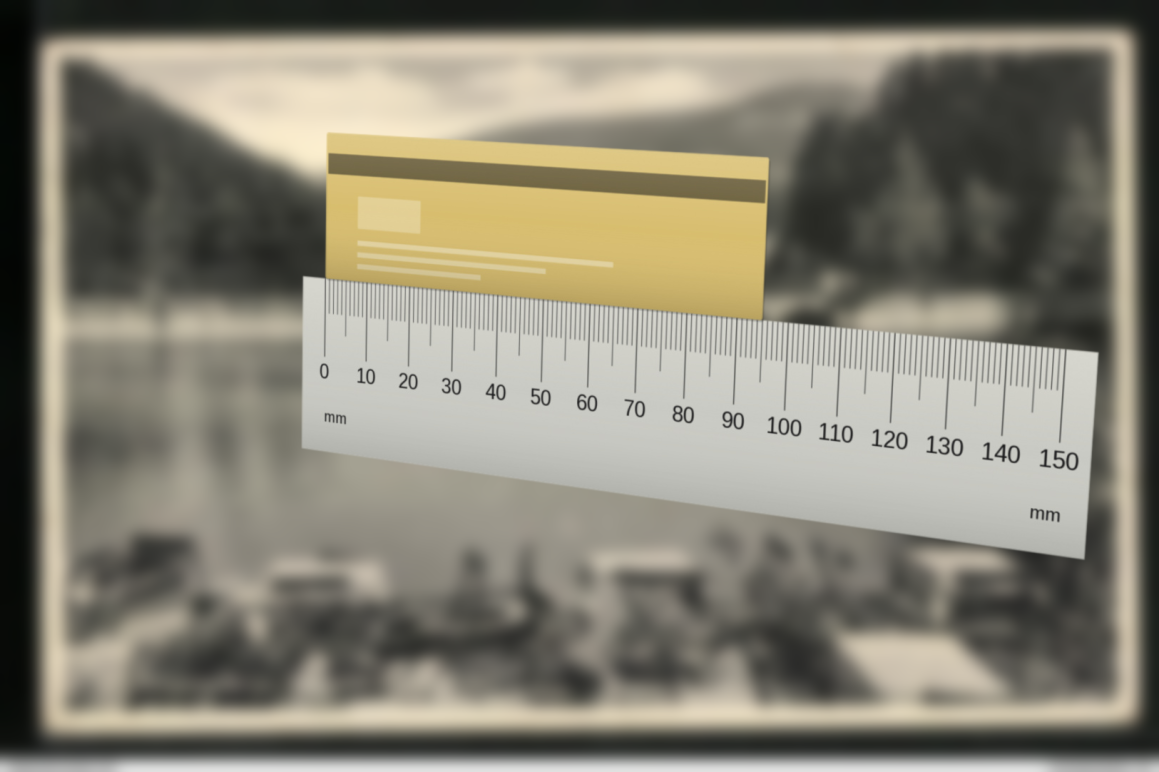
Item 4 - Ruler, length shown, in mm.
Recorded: 95 mm
